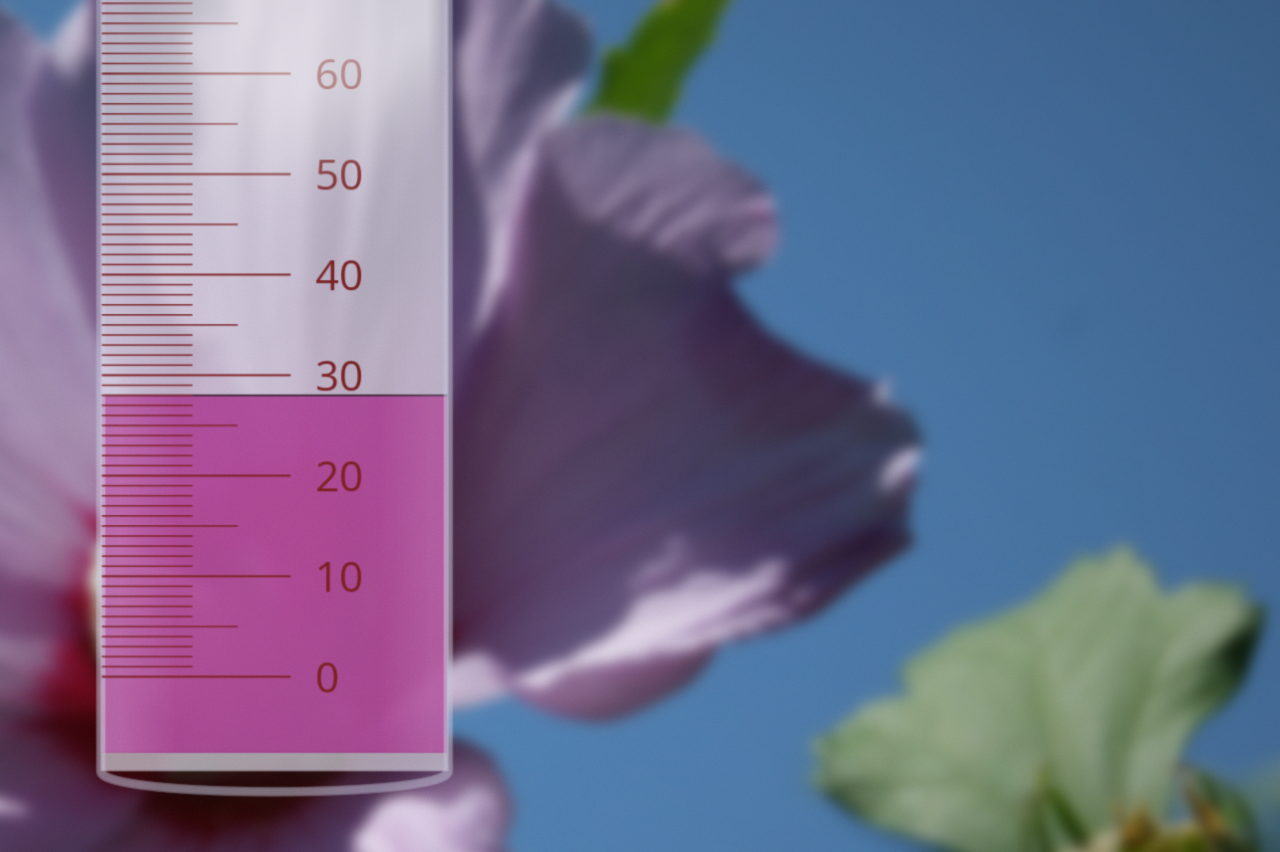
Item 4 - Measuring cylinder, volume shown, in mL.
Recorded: 28 mL
